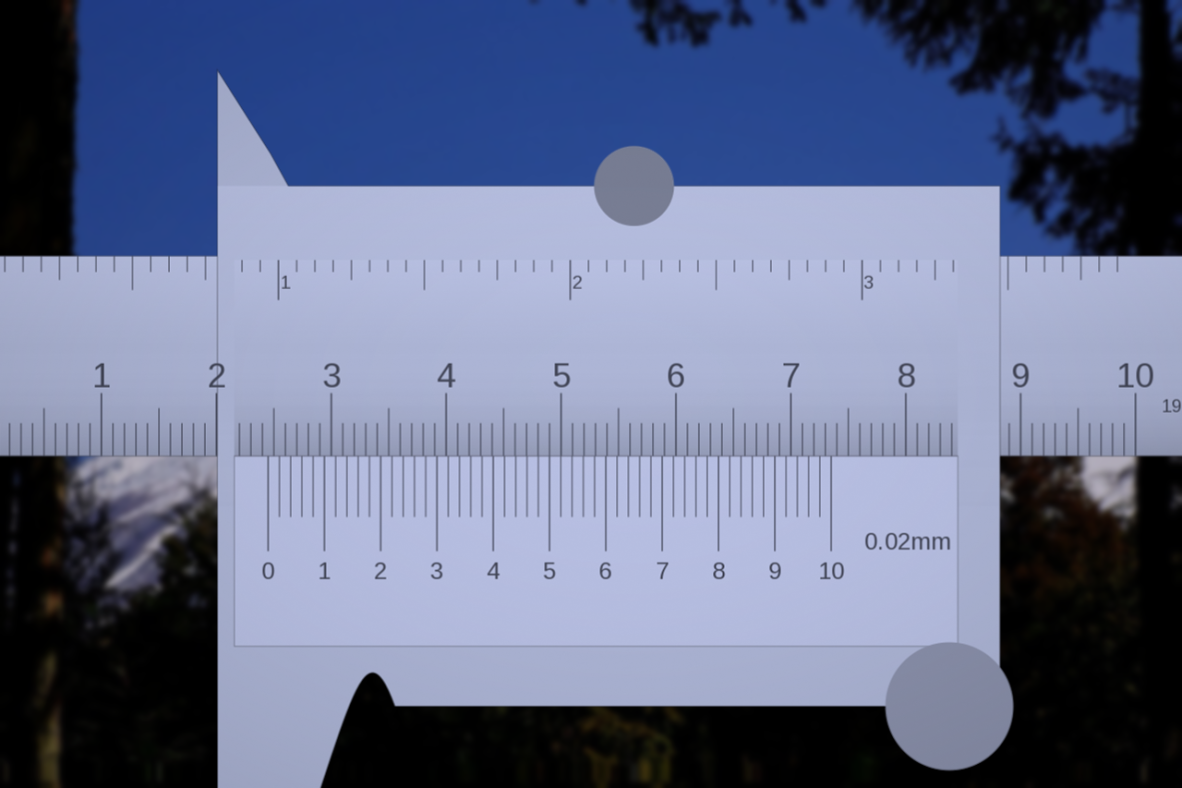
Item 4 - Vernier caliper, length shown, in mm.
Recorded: 24.5 mm
